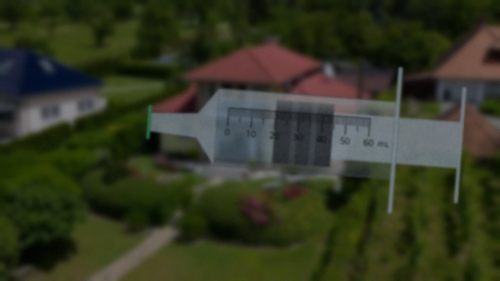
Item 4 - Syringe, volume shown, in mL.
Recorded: 20 mL
